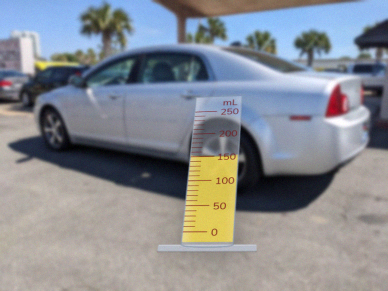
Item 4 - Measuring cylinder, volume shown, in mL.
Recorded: 150 mL
